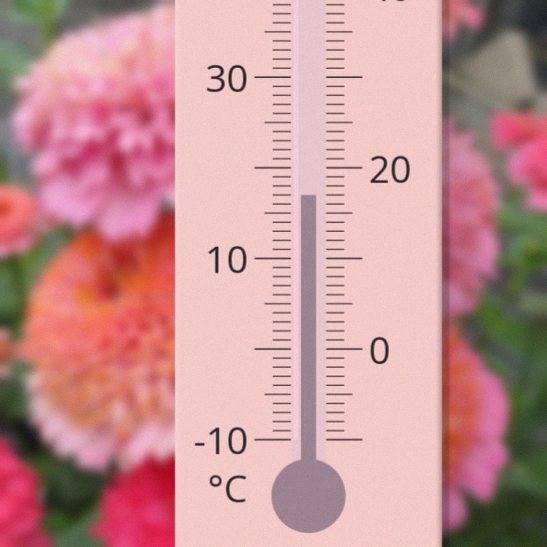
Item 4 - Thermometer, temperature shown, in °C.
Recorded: 17 °C
